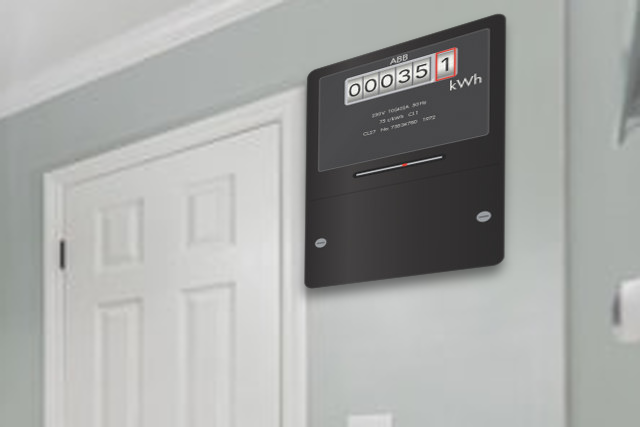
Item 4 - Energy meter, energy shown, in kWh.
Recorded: 35.1 kWh
